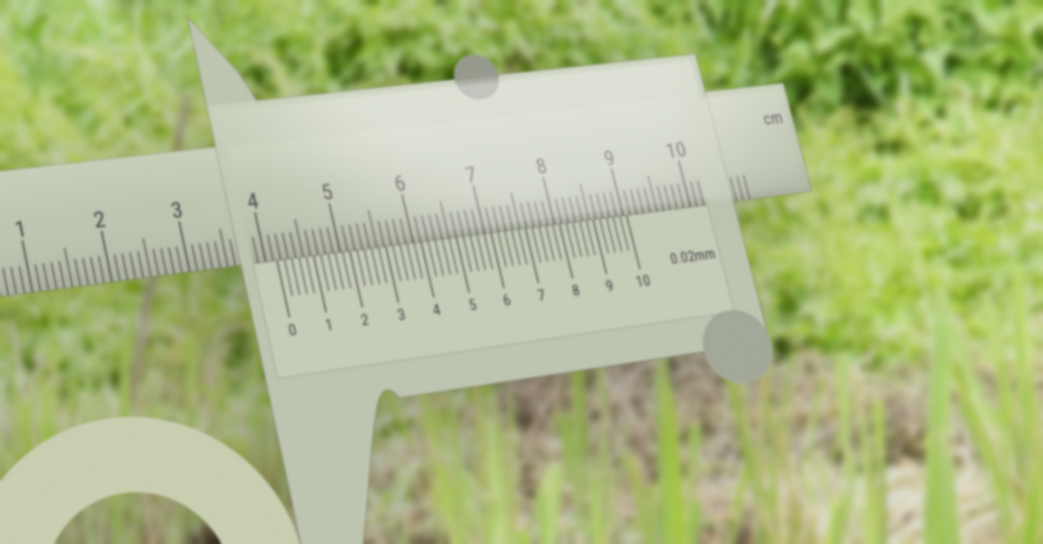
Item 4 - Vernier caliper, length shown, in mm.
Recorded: 41.5 mm
